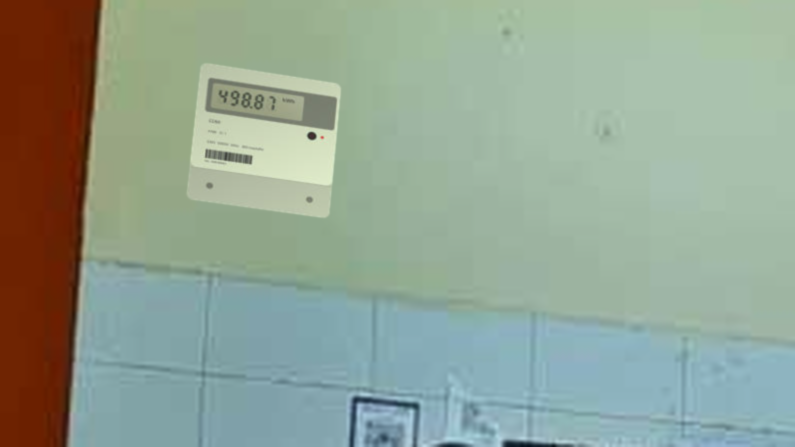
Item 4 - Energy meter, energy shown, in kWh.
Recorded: 498.87 kWh
